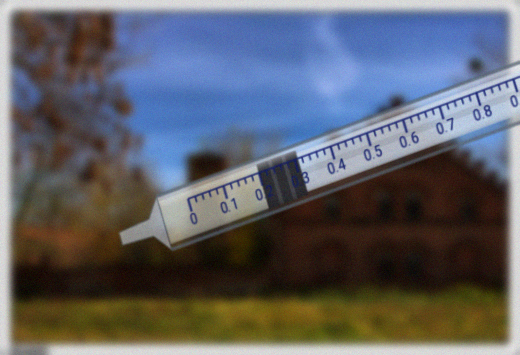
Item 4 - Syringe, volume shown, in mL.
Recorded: 0.2 mL
